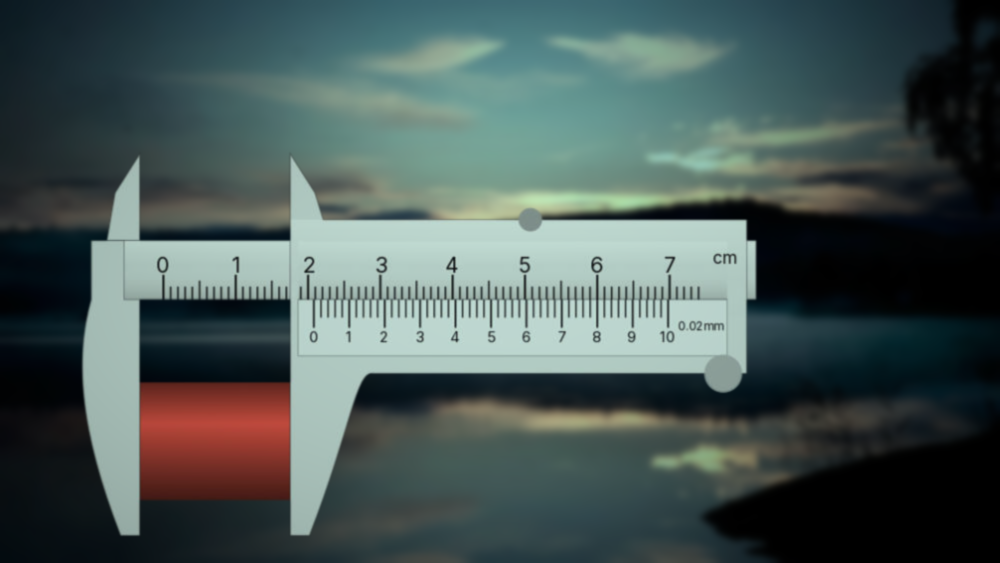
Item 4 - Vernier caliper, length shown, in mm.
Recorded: 20.8 mm
